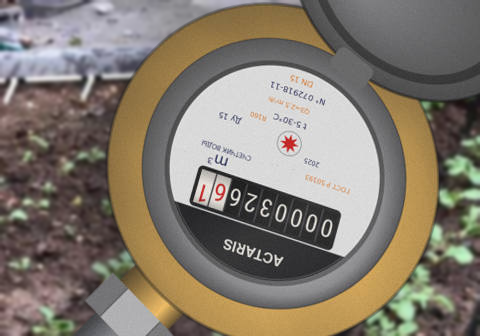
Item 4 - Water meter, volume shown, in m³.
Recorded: 326.61 m³
